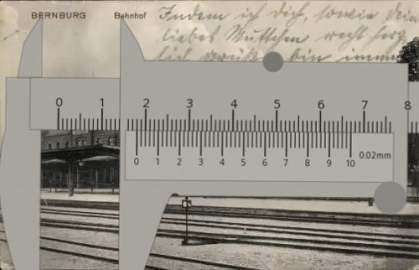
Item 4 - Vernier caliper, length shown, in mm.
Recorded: 18.0 mm
